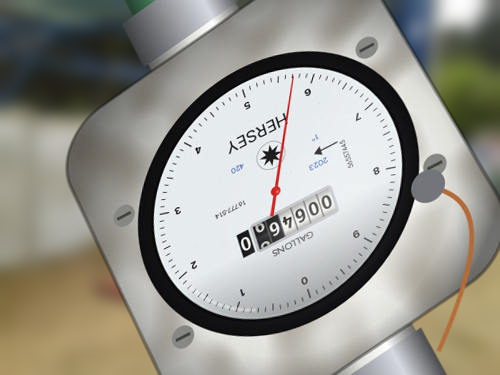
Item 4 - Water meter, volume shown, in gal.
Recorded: 64685.7 gal
